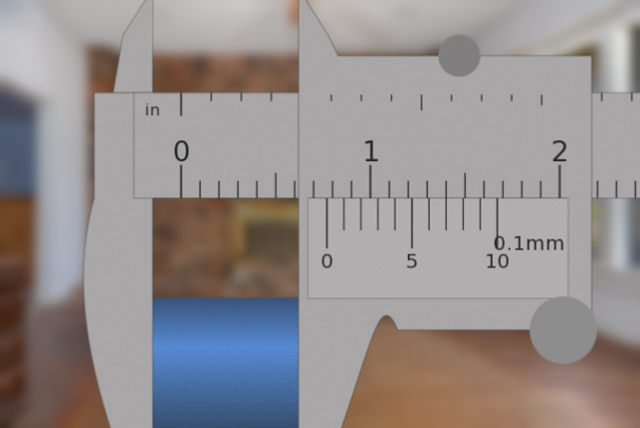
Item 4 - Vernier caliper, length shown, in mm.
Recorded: 7.7 mm
